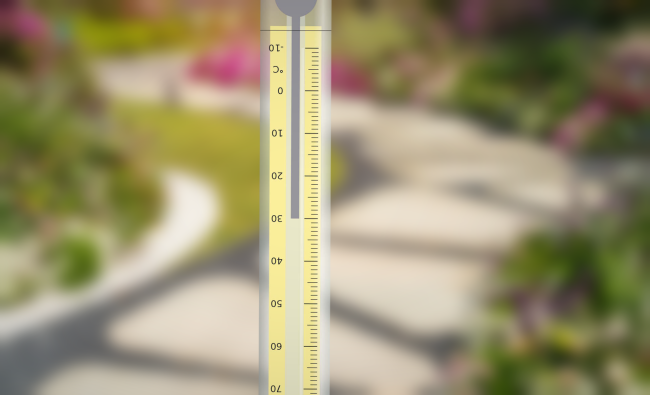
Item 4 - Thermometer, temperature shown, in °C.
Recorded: 30 °C
